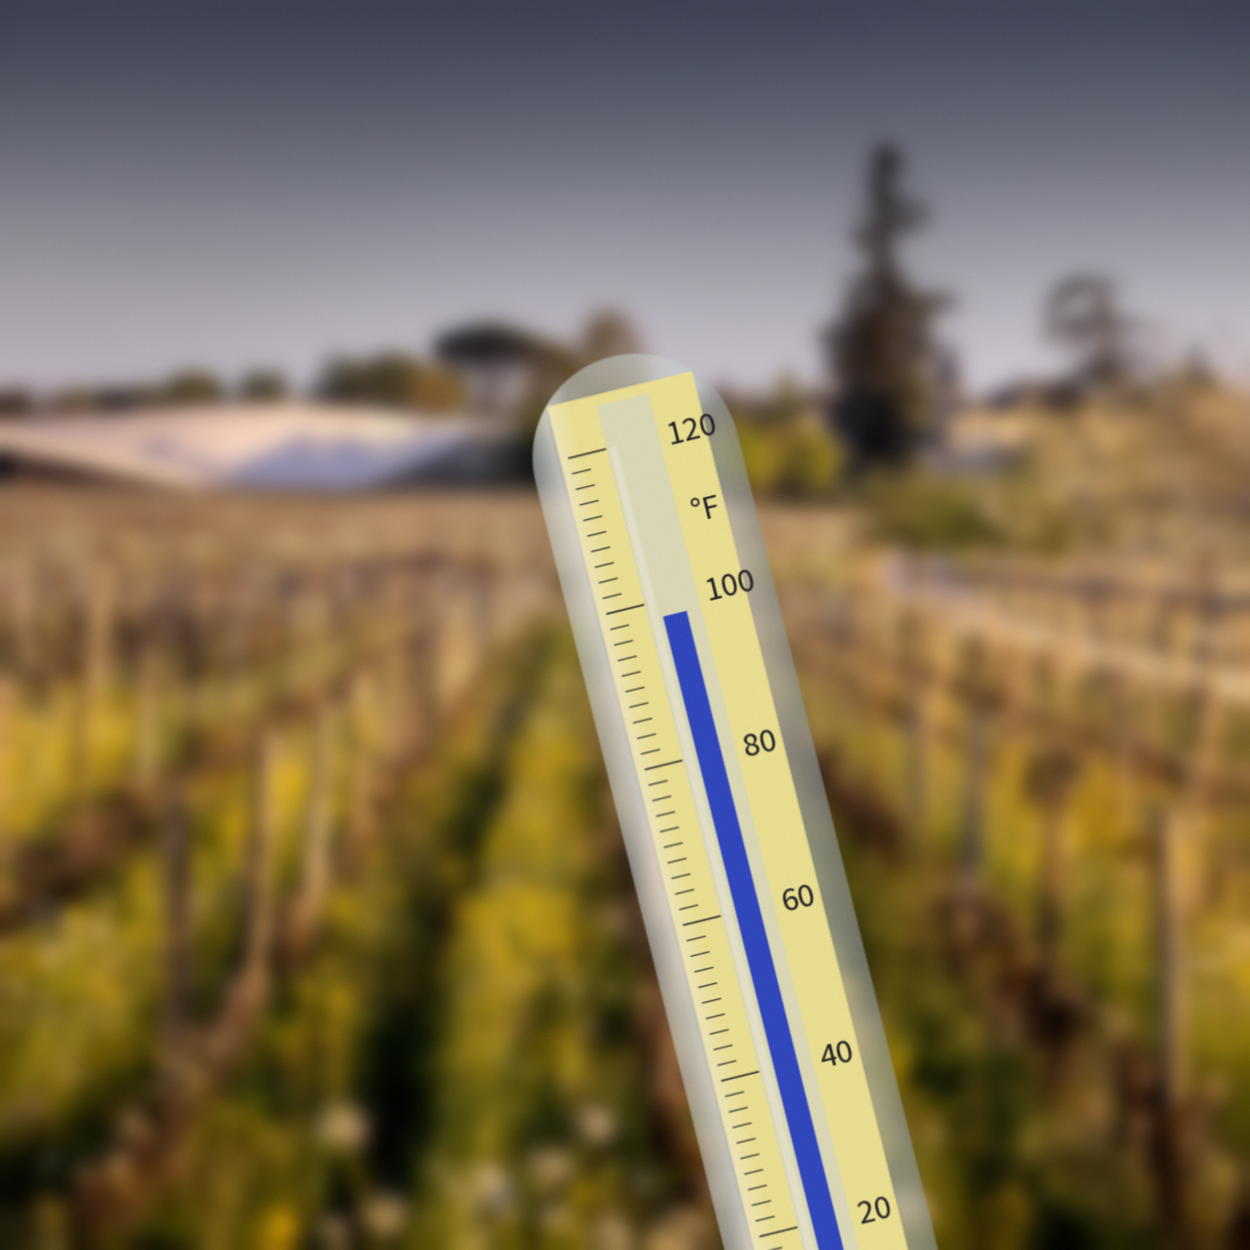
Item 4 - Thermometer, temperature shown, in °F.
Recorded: 98 °F
